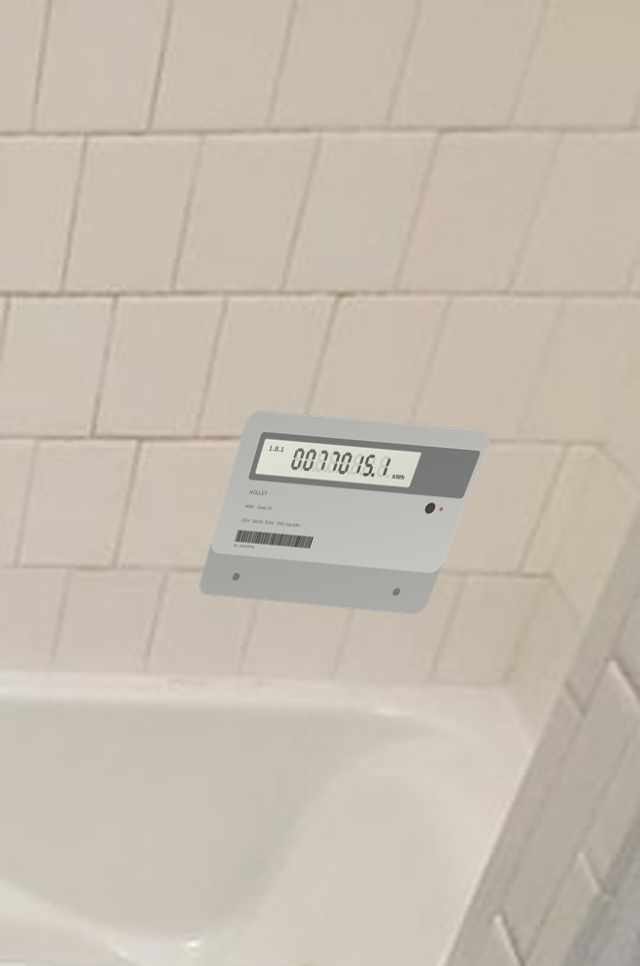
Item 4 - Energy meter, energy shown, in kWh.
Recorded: 77015.1 kWh
